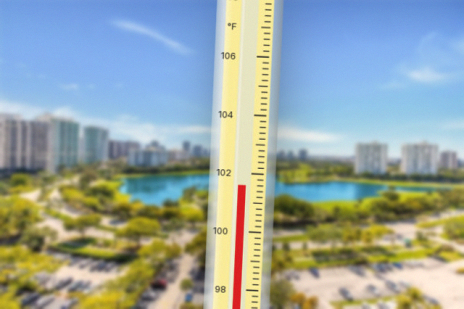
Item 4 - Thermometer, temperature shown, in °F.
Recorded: 101.6 °F
